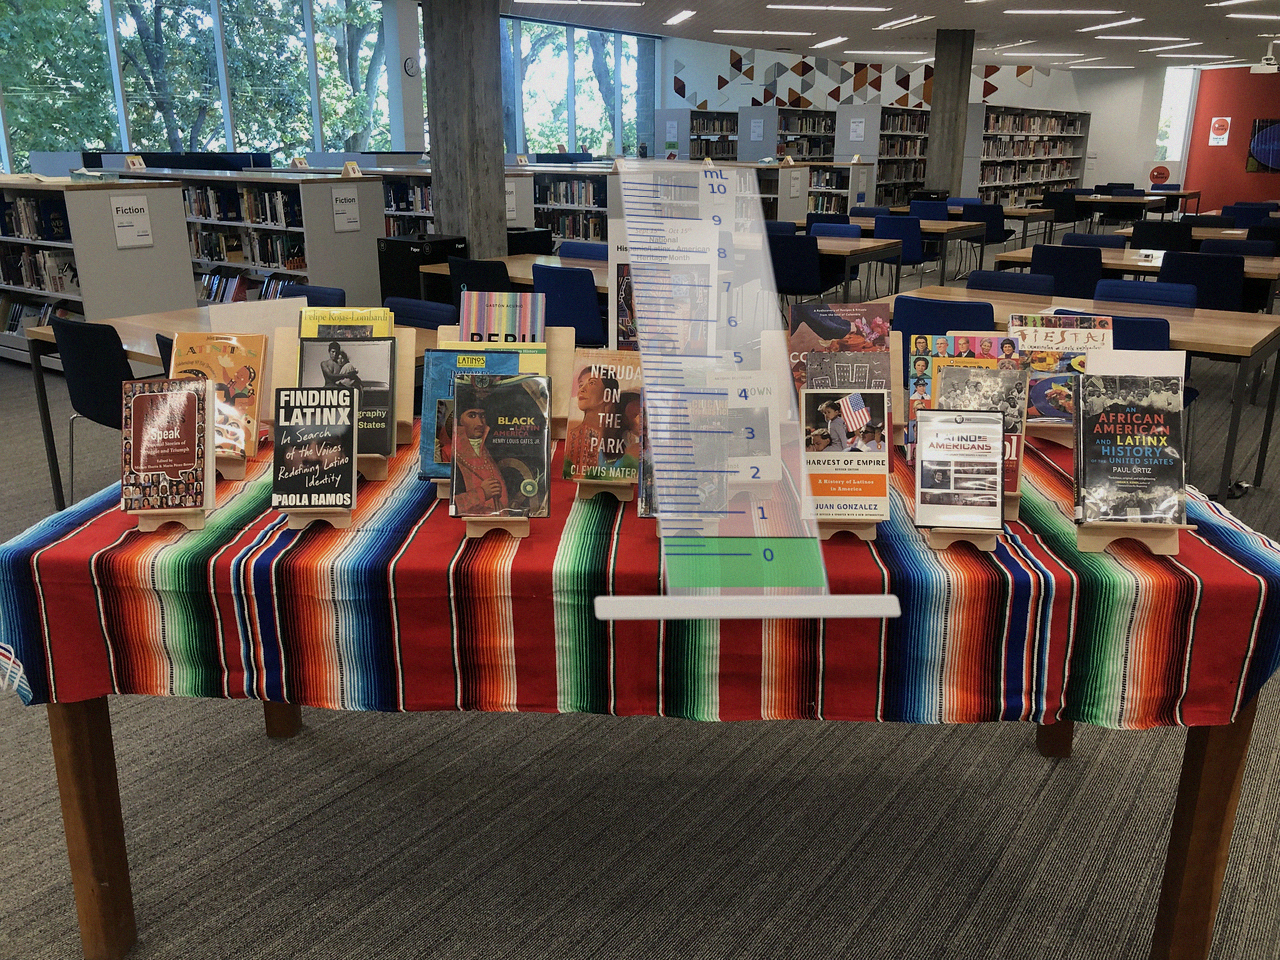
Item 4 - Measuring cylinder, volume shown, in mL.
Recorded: 0.4 mL
